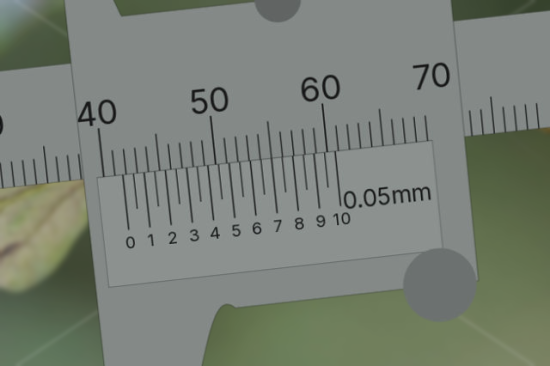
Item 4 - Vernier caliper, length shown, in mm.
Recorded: 41.7 mm
